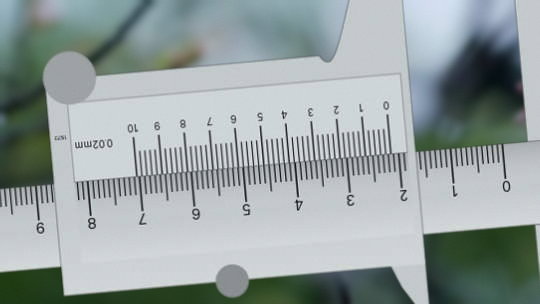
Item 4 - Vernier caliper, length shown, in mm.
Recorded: 21.5 mm
